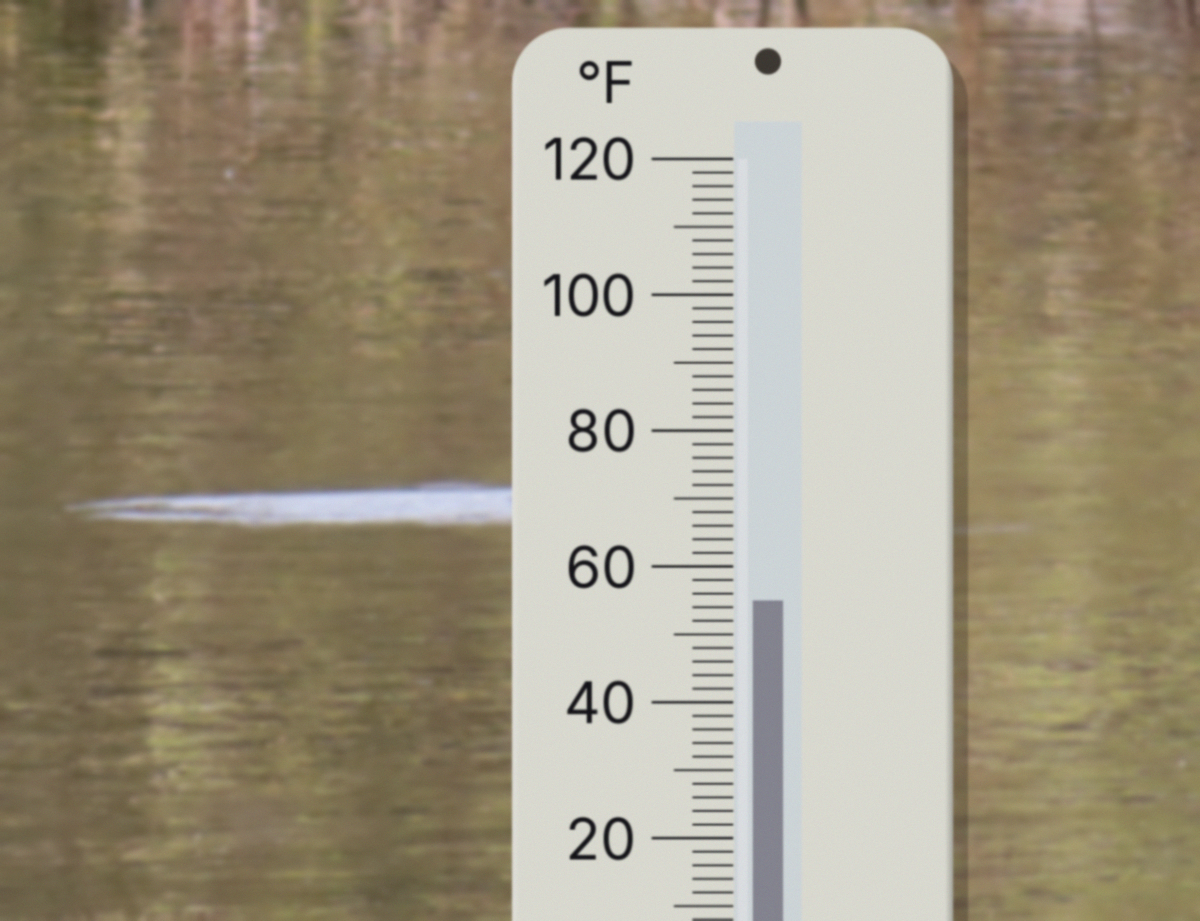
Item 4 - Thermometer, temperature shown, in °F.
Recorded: 55 °F
